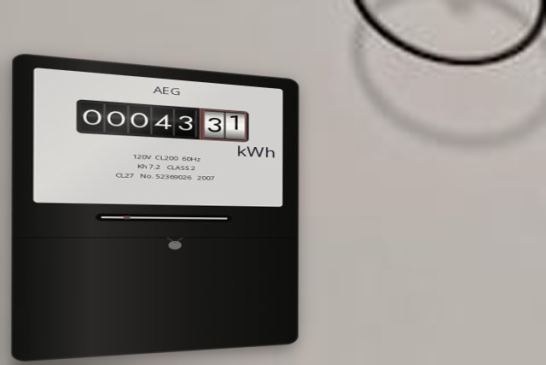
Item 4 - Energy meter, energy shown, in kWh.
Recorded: 43.31 kWh
